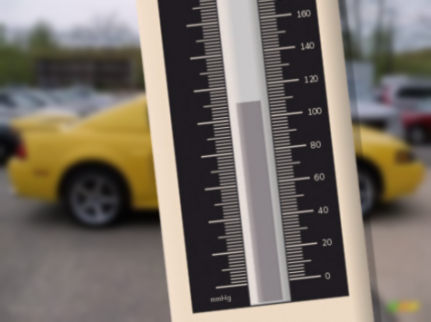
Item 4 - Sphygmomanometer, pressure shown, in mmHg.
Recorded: 110 mmHg
